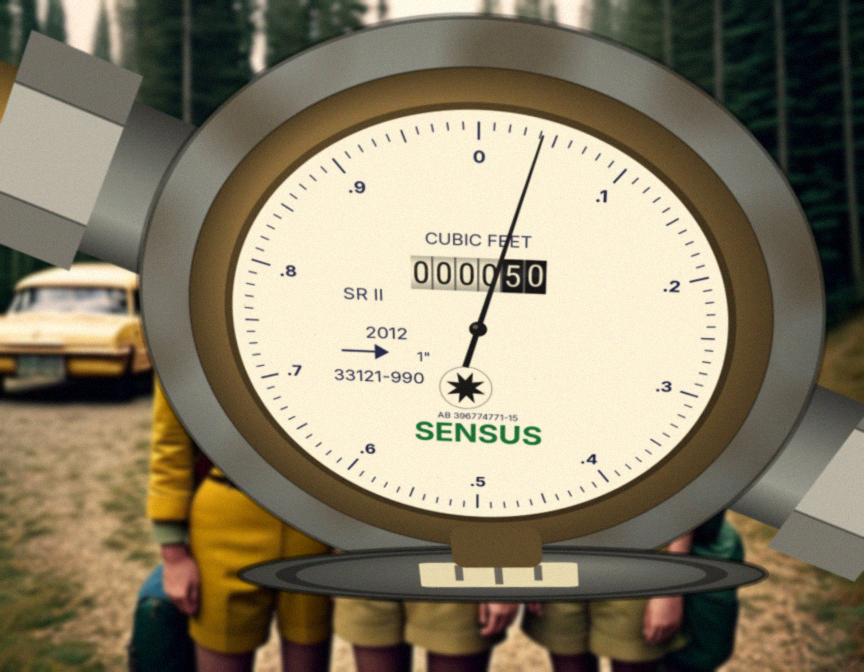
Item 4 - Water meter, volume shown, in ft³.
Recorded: 50.04 ft³
